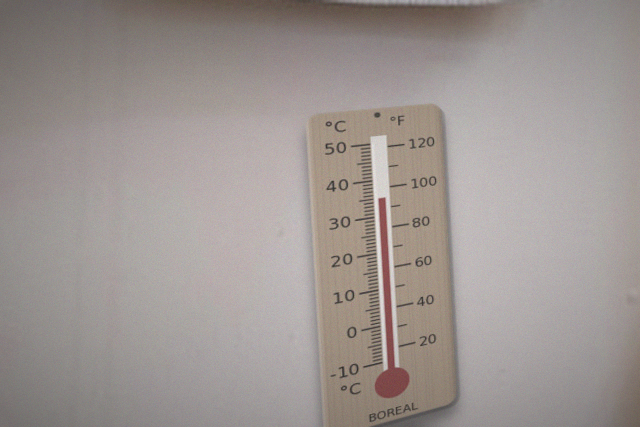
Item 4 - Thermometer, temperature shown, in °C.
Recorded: 35 °C
